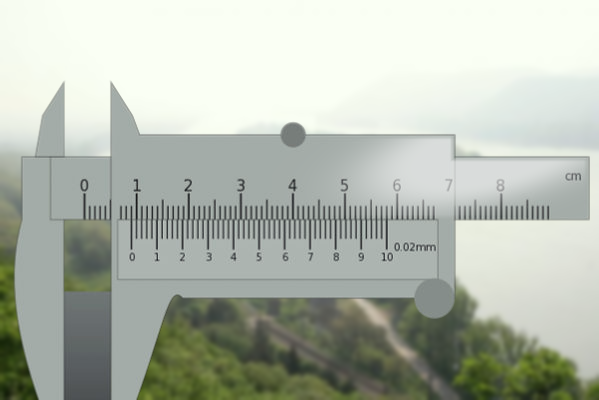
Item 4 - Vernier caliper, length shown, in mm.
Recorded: 9.0 mm
